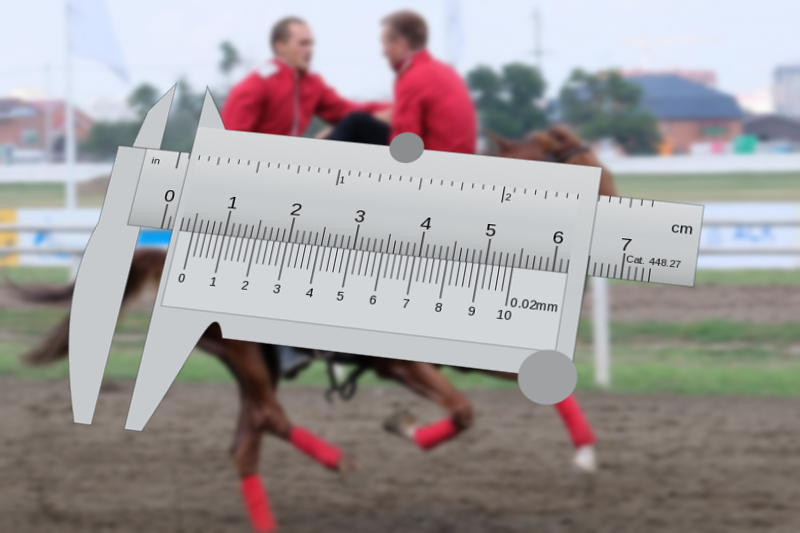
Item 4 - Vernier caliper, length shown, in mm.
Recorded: 5.0 mm
